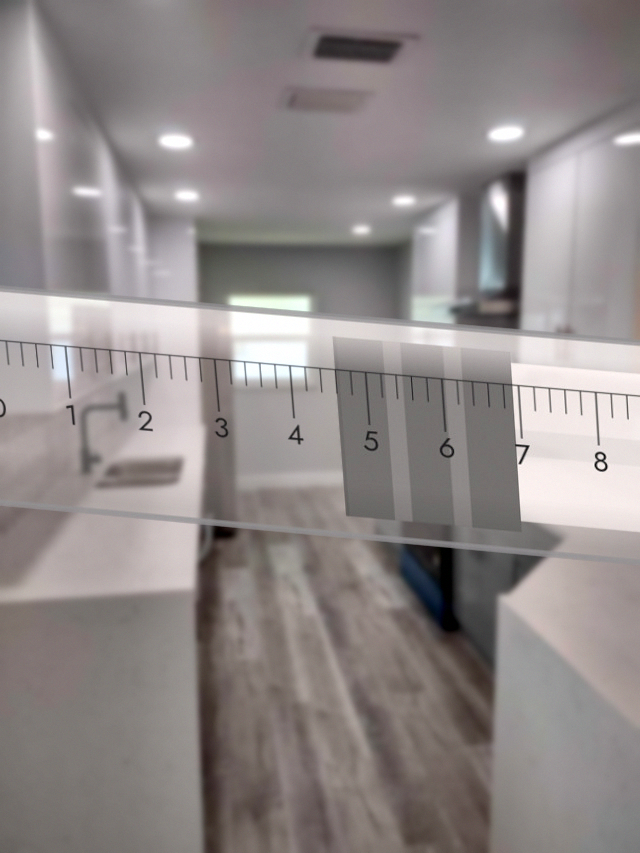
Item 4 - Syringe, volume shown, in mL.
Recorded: 4.6 mL
